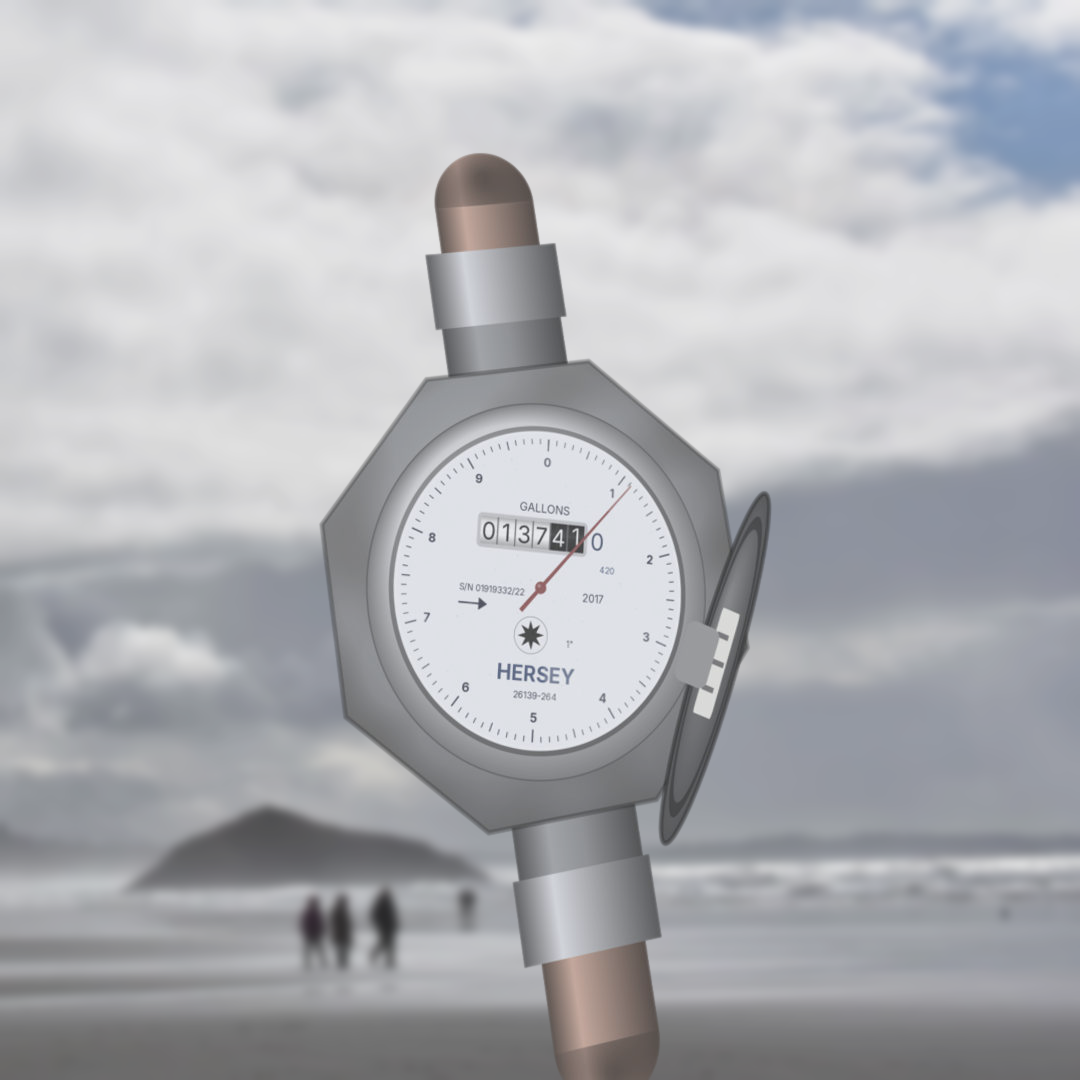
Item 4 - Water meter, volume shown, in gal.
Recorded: 137411.1 gal
